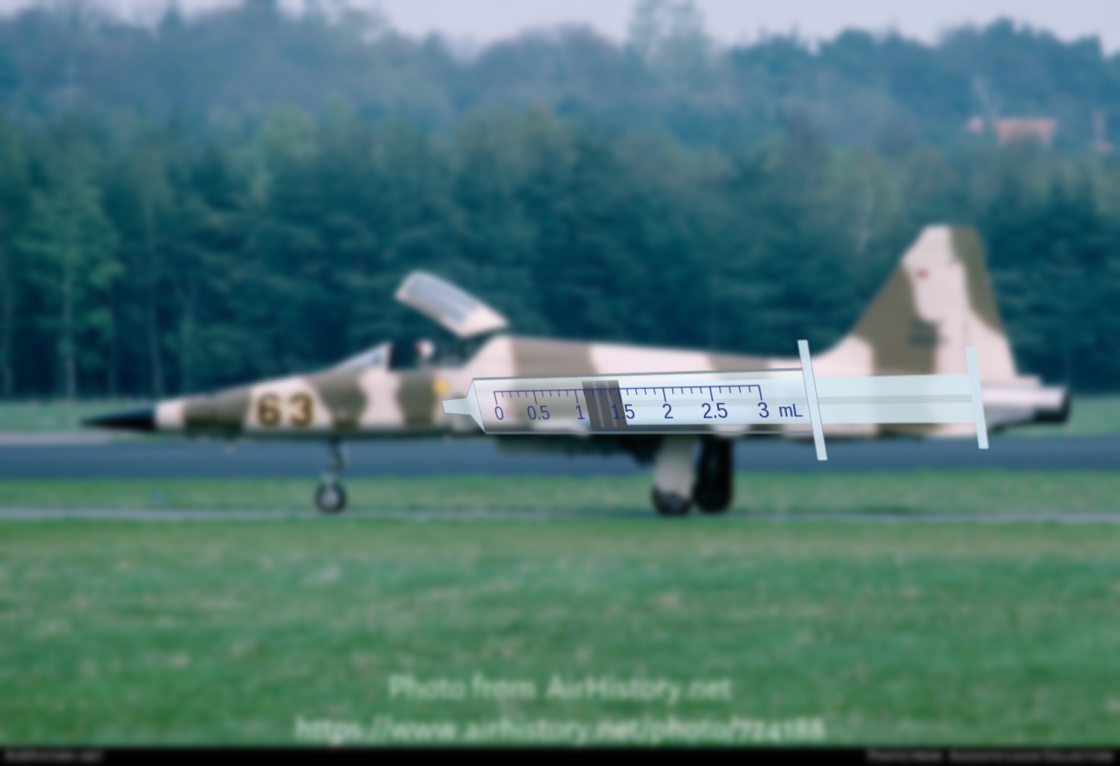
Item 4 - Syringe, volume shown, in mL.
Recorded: 1.1 mL
